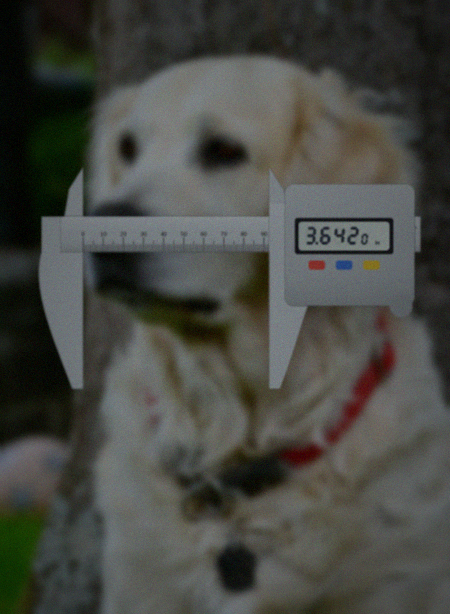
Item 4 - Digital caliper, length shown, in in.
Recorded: 3.6420 in
